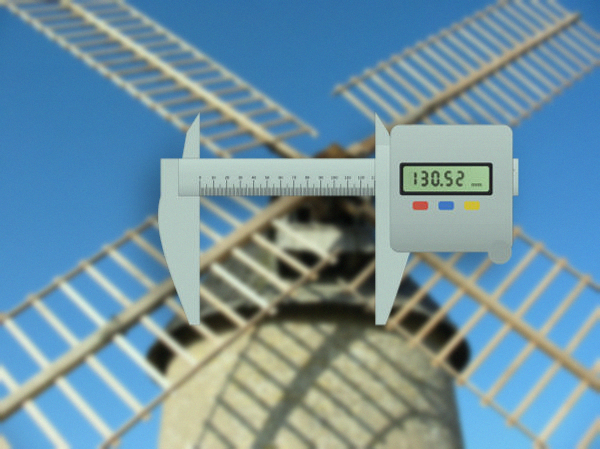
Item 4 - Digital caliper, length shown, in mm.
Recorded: 130.52 mm
